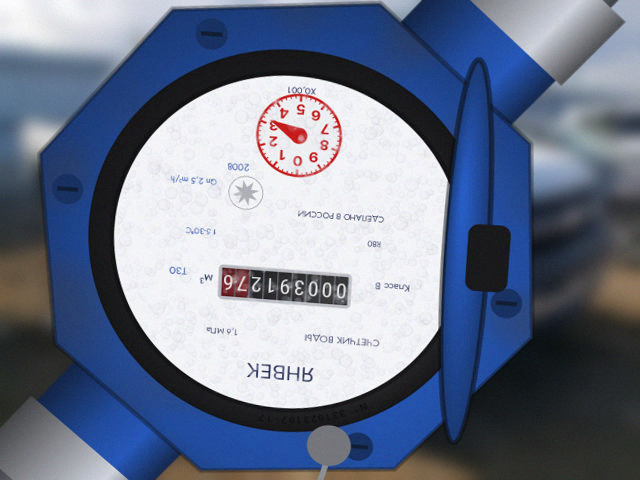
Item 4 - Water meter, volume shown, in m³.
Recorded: 3912.763 m³
